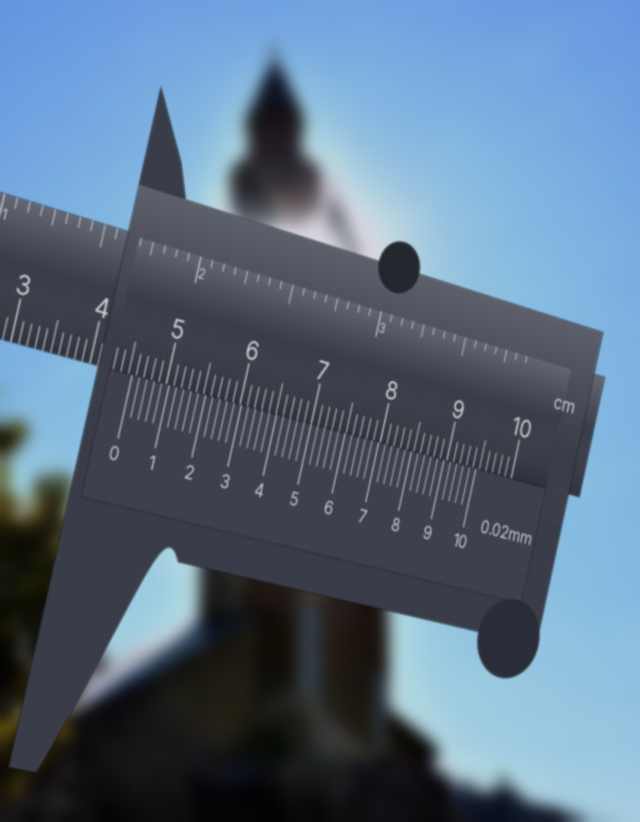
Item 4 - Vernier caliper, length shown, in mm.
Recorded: 45.5 mm
